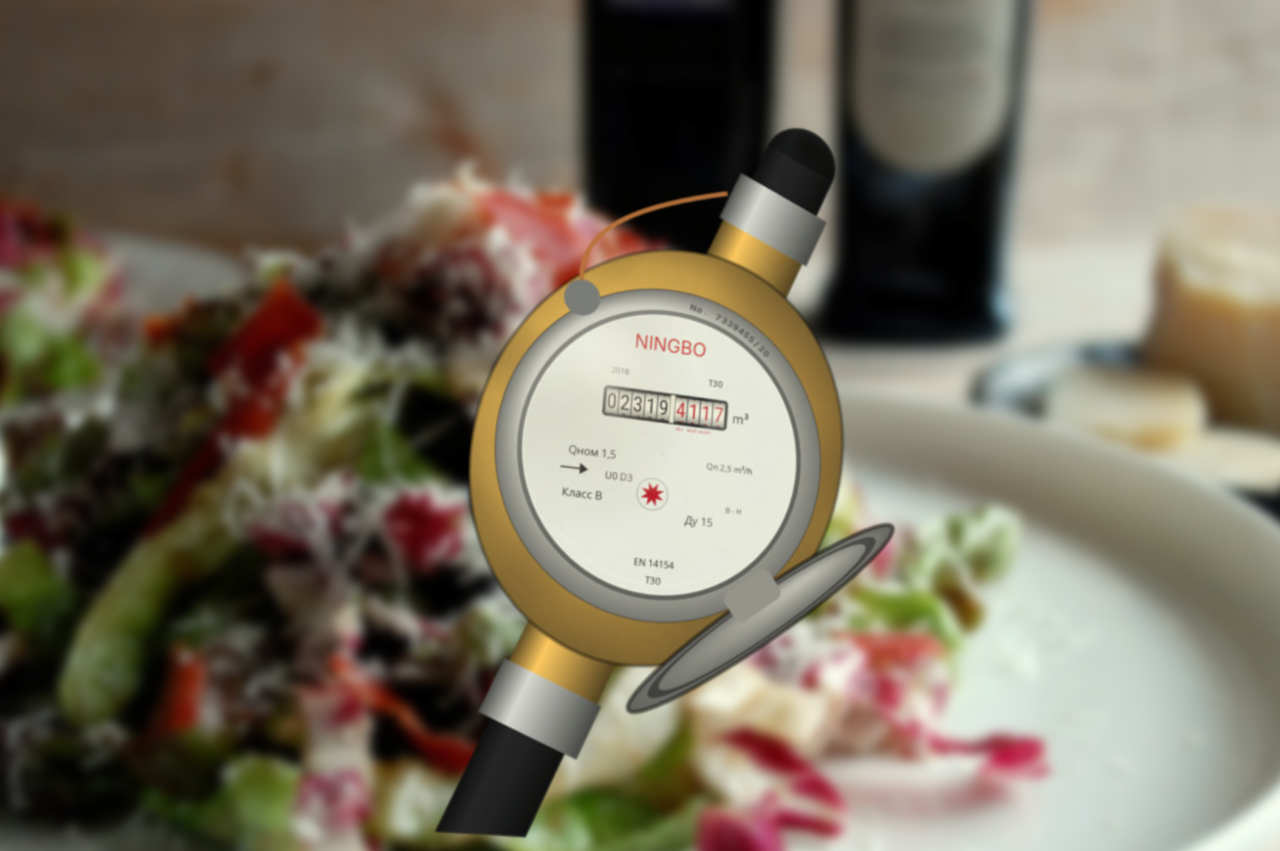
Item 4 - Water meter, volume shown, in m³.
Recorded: 2319.4117 m³
